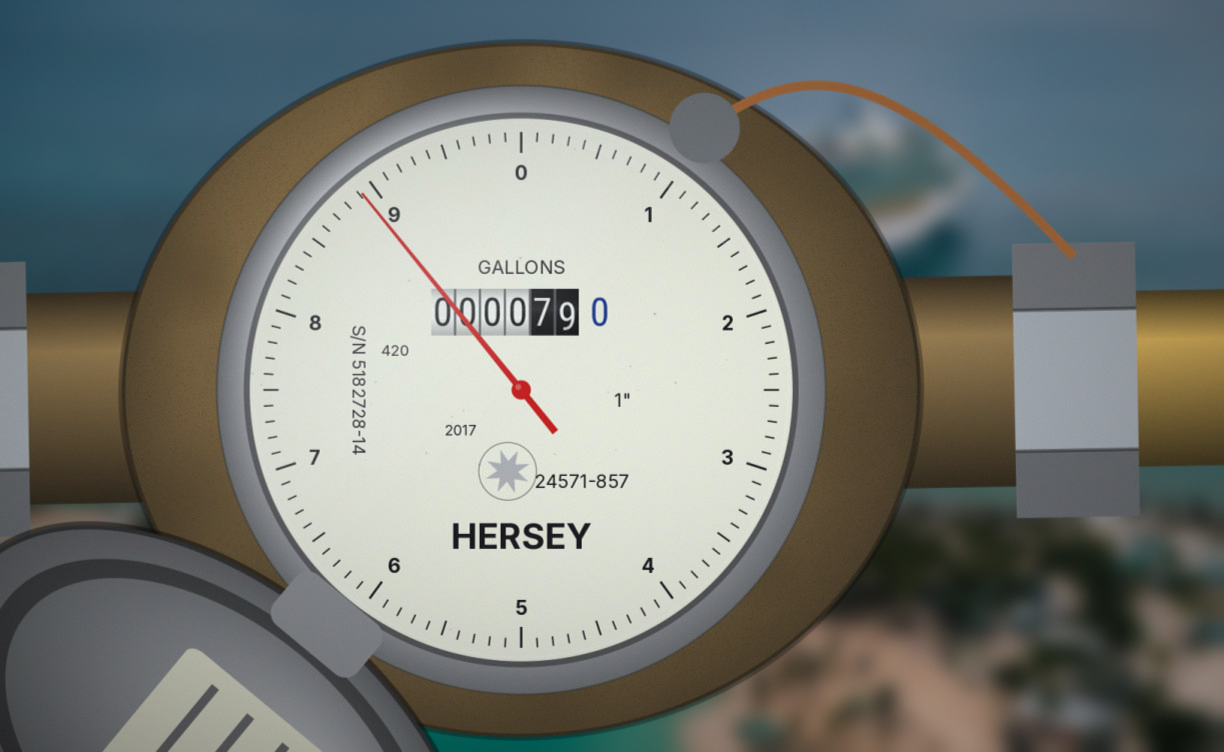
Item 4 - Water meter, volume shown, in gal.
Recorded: 788.9 gal
